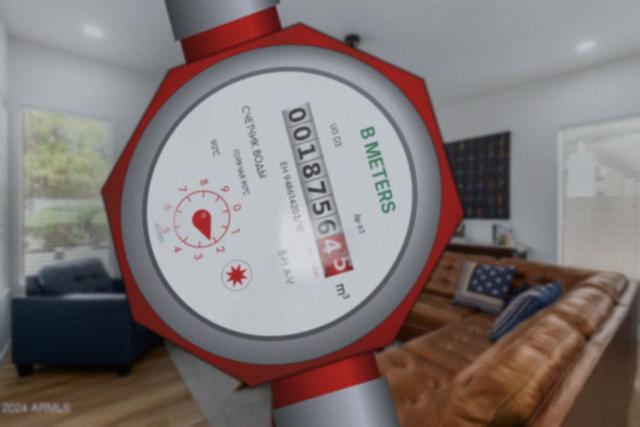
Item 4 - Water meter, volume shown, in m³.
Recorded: 18756.452 m³
